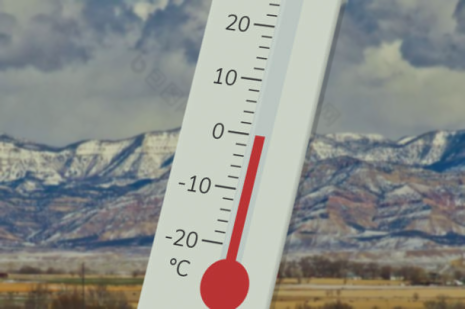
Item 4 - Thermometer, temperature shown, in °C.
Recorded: 0 °C
